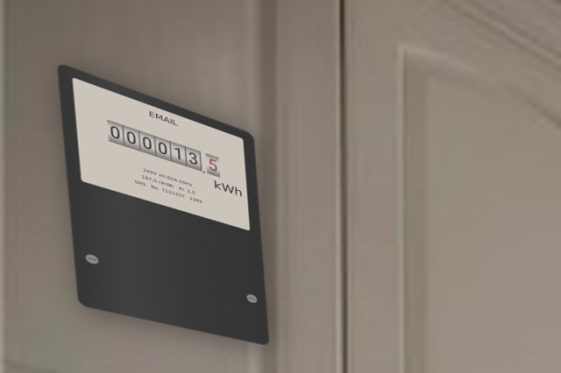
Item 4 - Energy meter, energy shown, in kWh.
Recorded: 13.5 kWh
